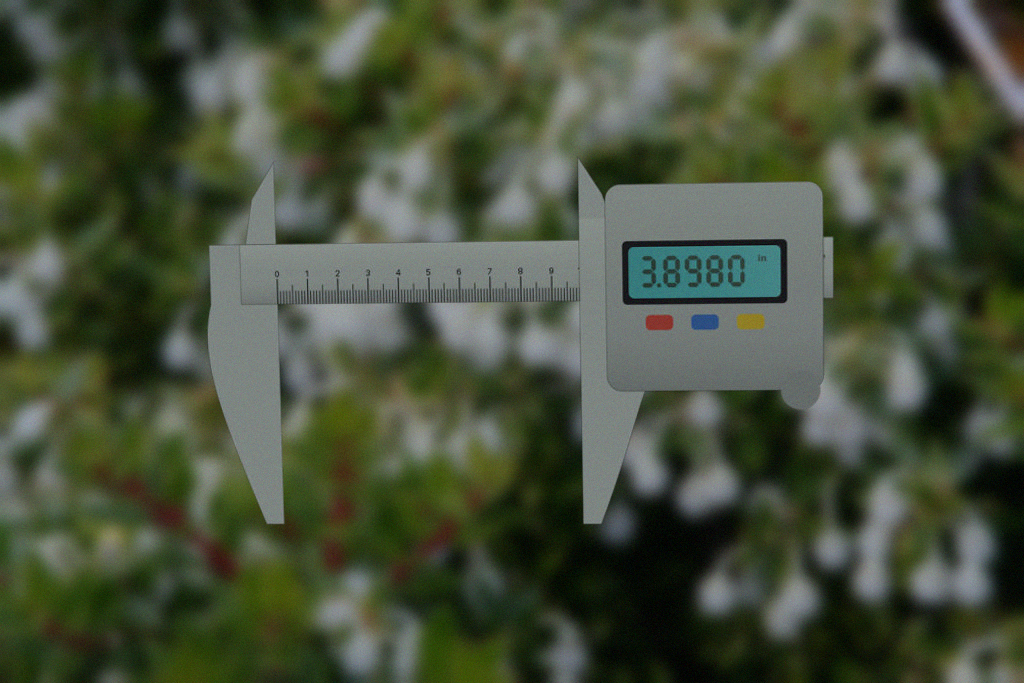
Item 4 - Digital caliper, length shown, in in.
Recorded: 3.8980 in
